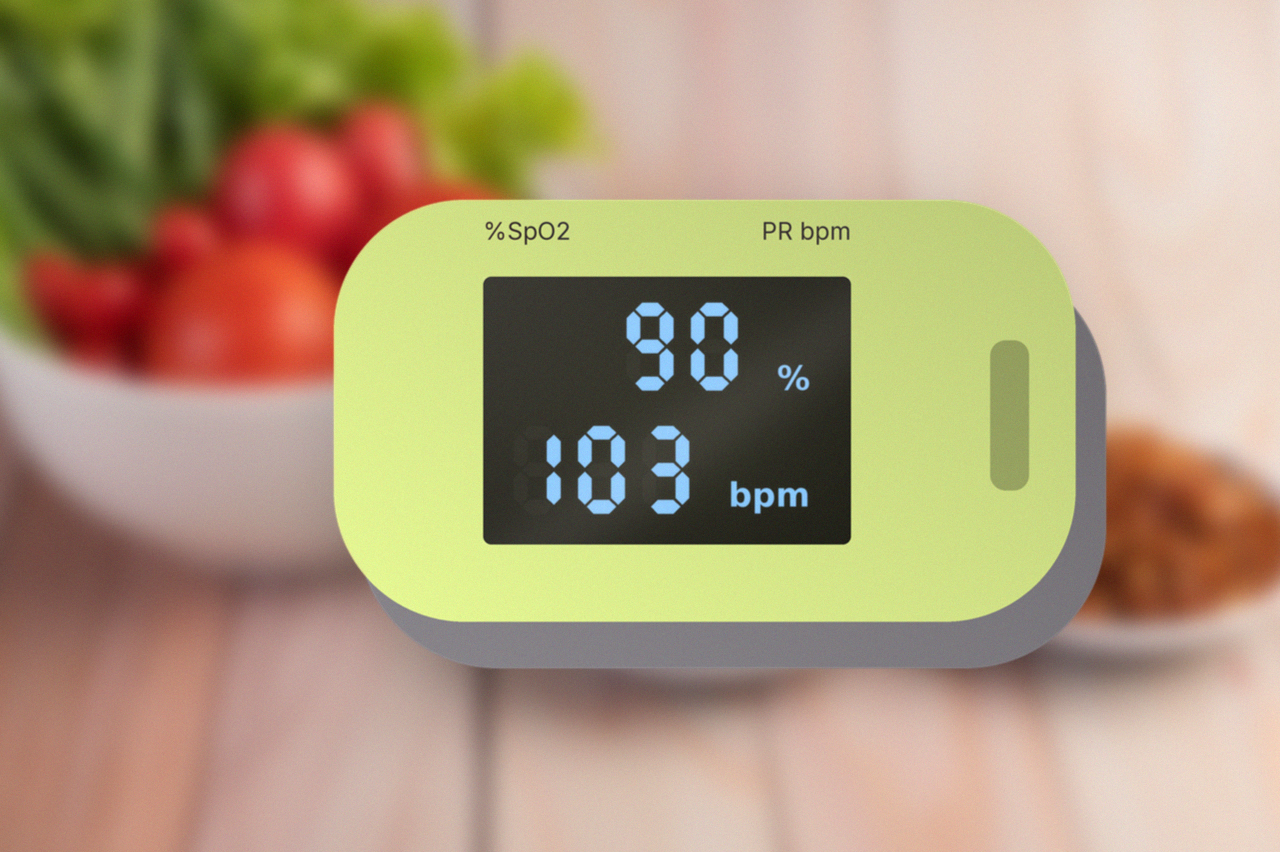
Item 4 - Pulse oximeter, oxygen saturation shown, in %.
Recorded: 90 %
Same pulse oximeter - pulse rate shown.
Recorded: 103 bpm
